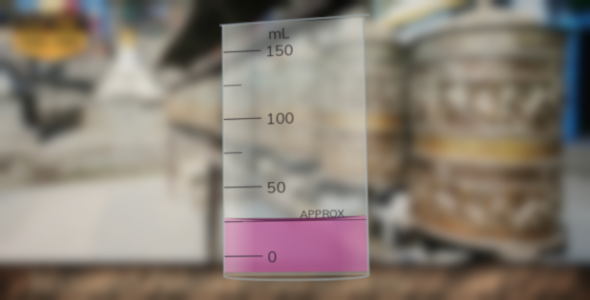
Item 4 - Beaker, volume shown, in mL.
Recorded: 25 mL
